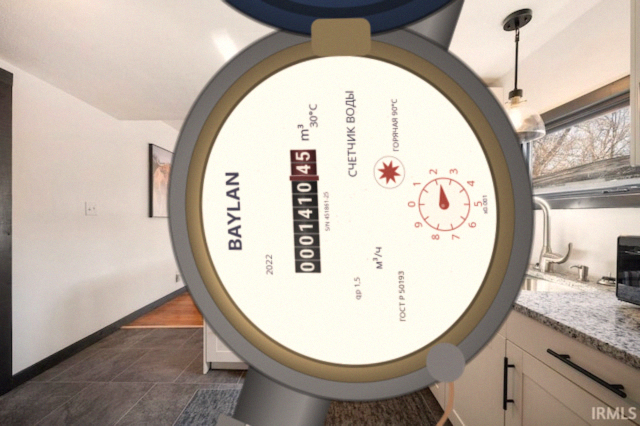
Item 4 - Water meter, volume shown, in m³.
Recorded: 1410.452 m³
